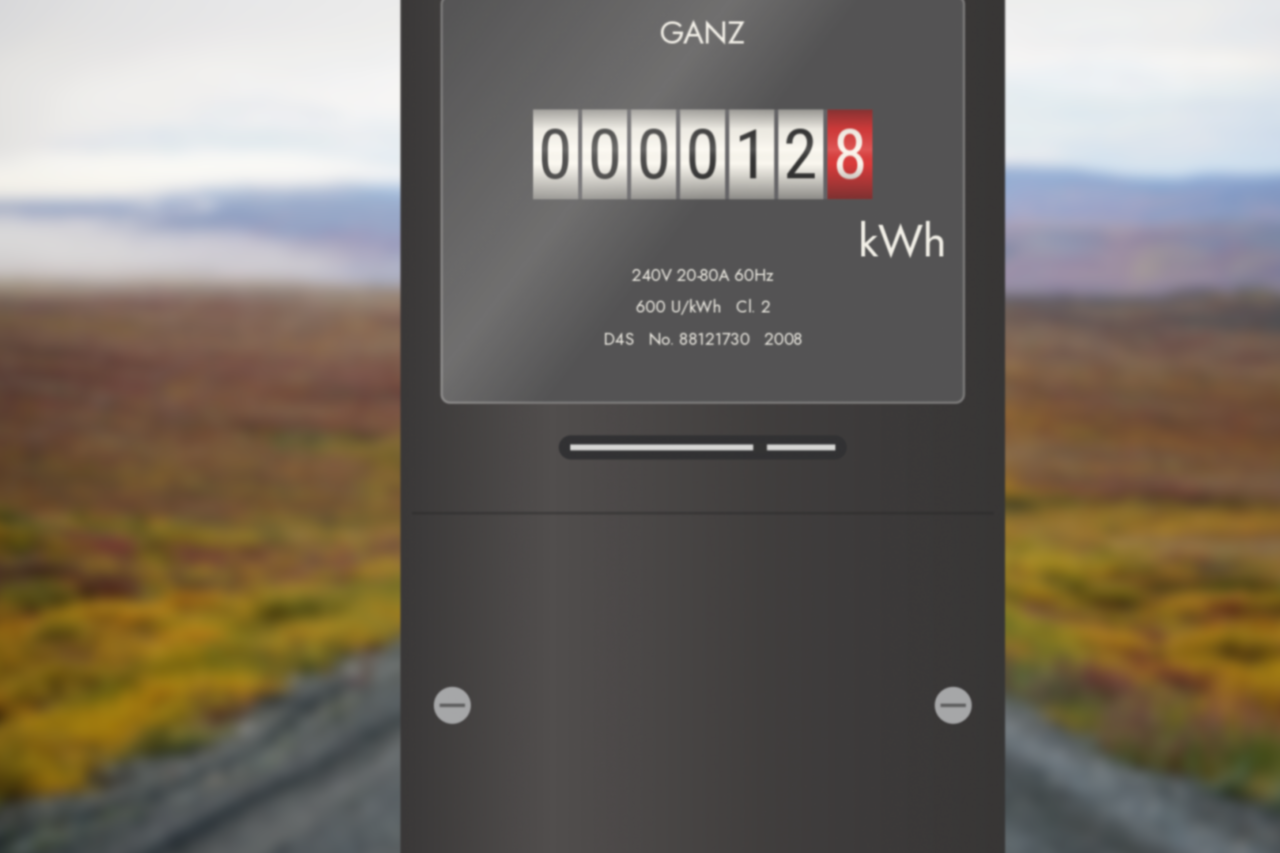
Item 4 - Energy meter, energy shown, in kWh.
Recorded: 12.8 kWh
